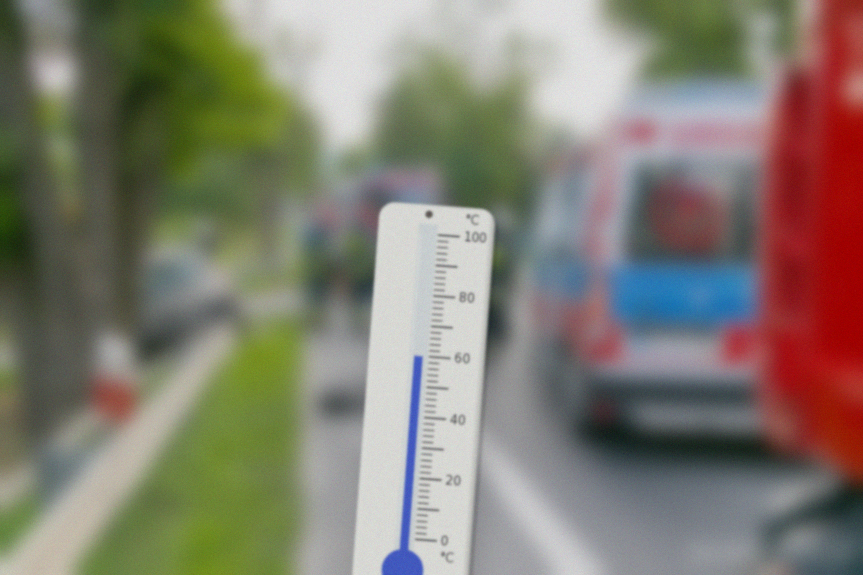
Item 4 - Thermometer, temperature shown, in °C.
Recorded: 60 °C
